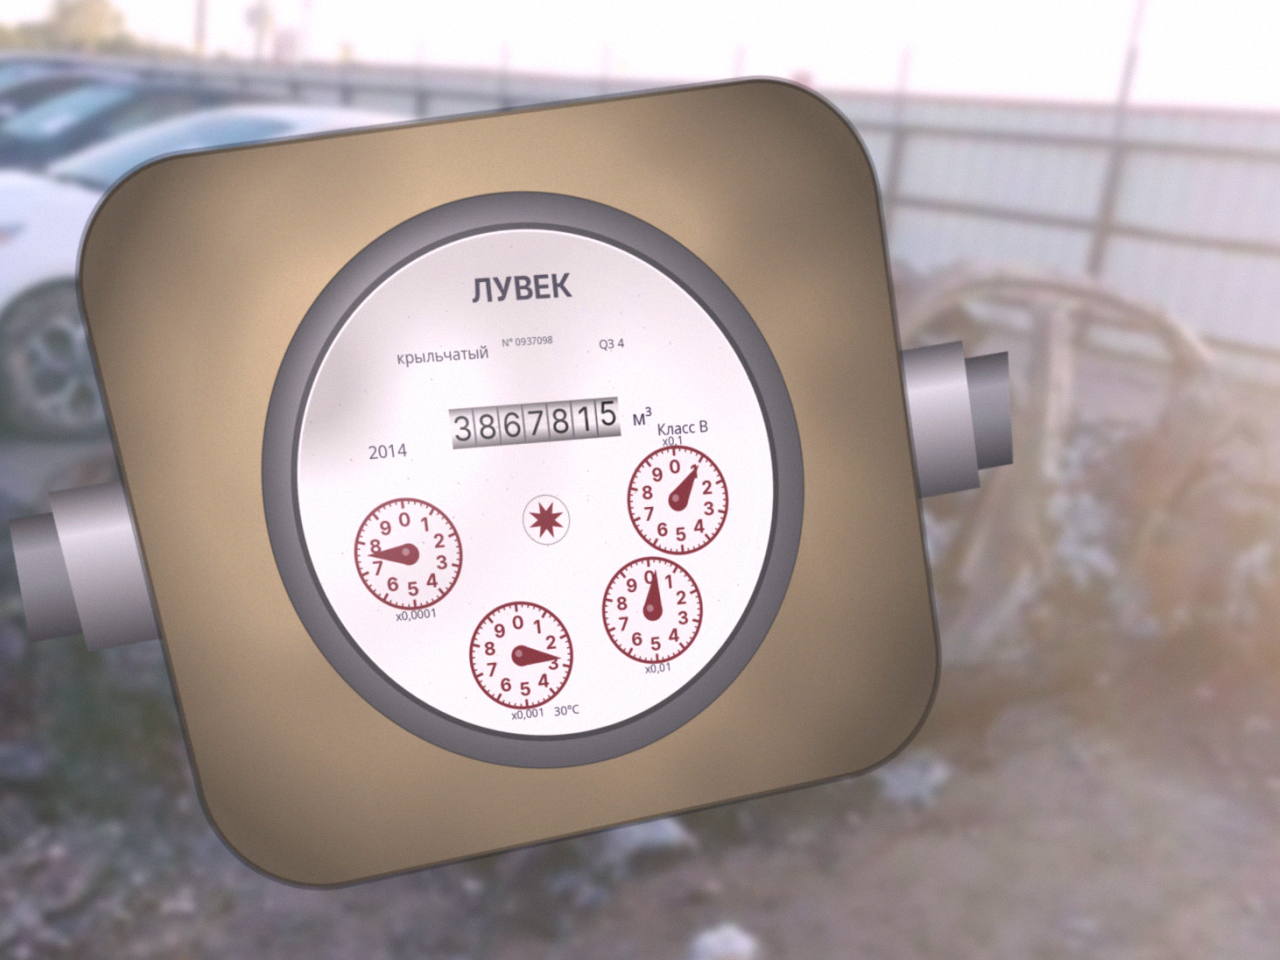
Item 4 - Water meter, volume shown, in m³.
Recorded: 3867815.1027 m³
